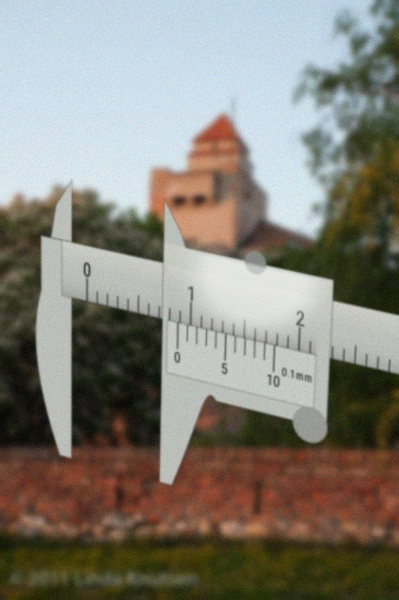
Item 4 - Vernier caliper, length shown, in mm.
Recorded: 8.8 mm
